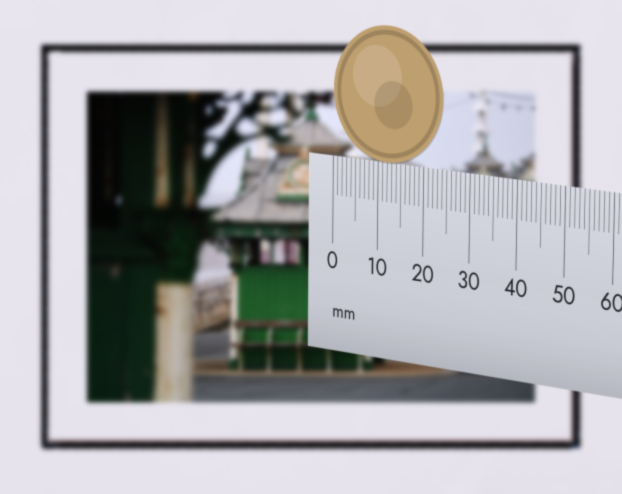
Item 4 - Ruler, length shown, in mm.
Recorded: 24 mm
